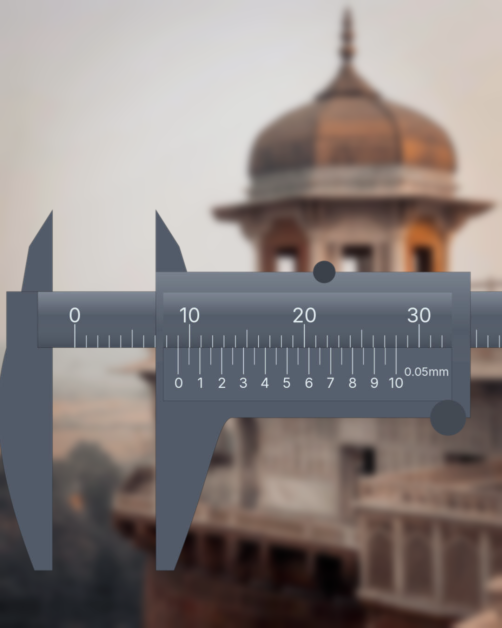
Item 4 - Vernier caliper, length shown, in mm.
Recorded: 9.0 mm
